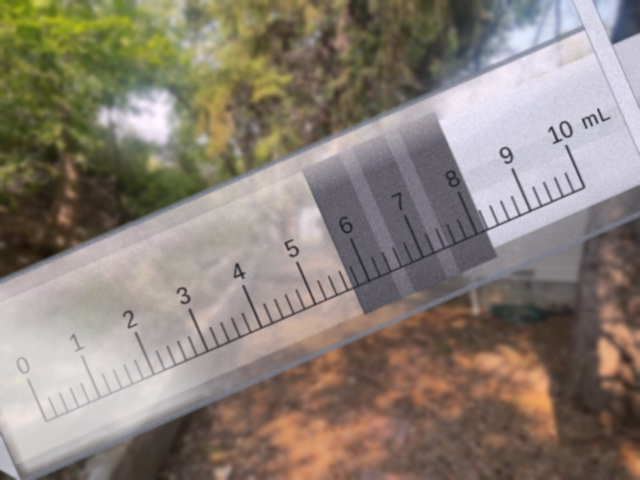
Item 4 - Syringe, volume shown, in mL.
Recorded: 5.7 mL
